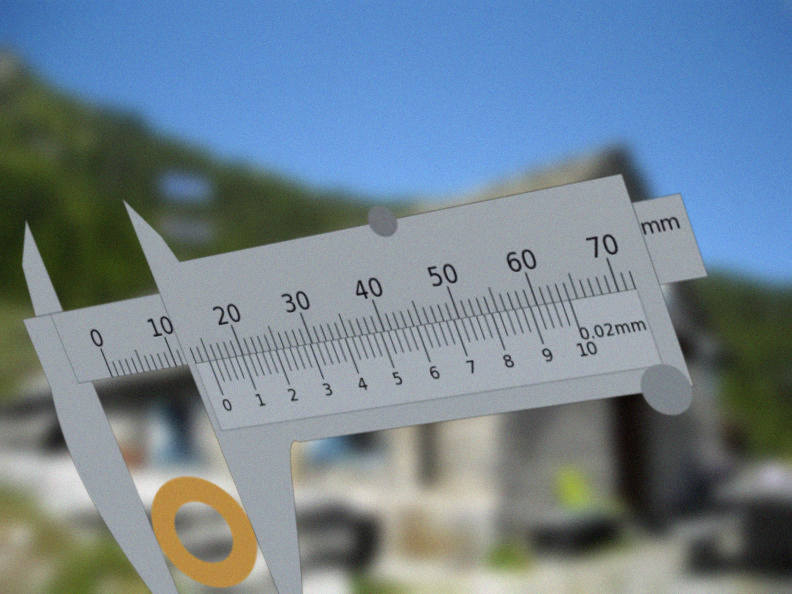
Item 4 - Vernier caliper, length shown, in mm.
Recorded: 15.0 mm
